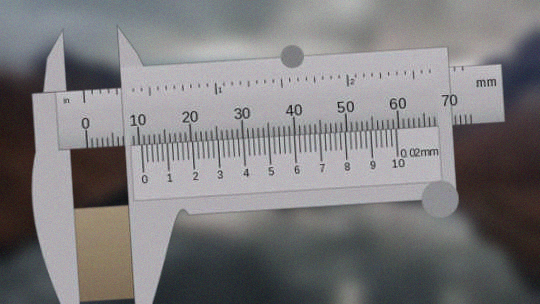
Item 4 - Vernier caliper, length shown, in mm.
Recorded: 10.5 mm
